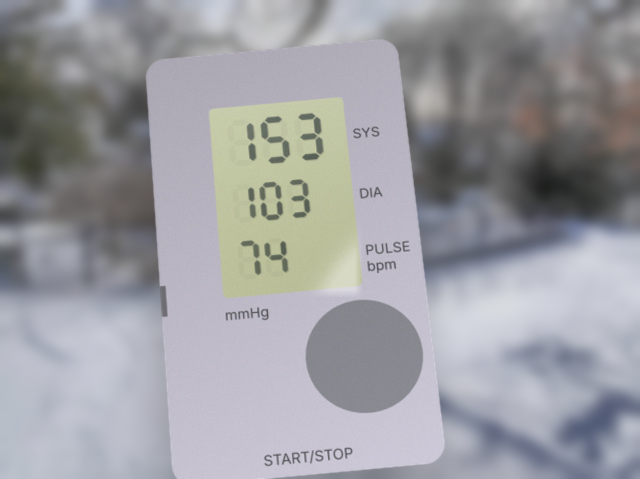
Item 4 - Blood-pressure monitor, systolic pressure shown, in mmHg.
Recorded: 153 mmHg
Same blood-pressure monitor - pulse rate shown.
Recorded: 74 bpm
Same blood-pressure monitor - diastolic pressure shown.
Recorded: 103 mmHg
